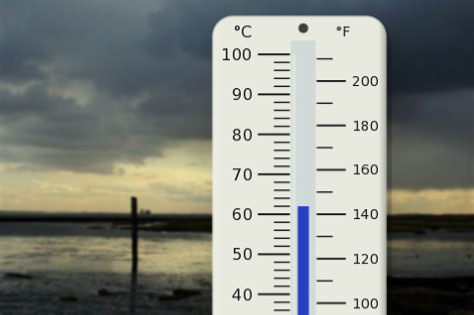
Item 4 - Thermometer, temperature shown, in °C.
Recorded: 62 °C
